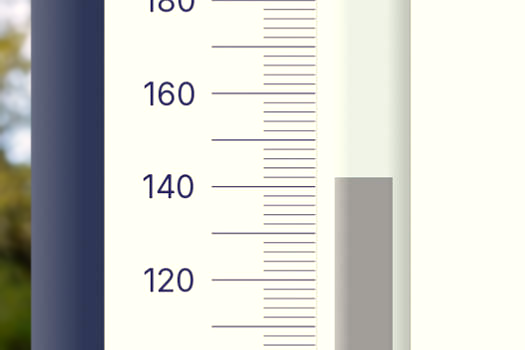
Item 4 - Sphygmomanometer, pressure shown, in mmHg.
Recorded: 142 mmHg
